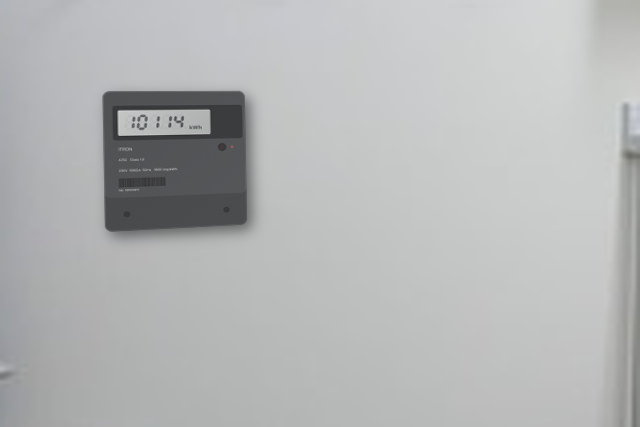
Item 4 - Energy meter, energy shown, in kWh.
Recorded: 10114 kWh
